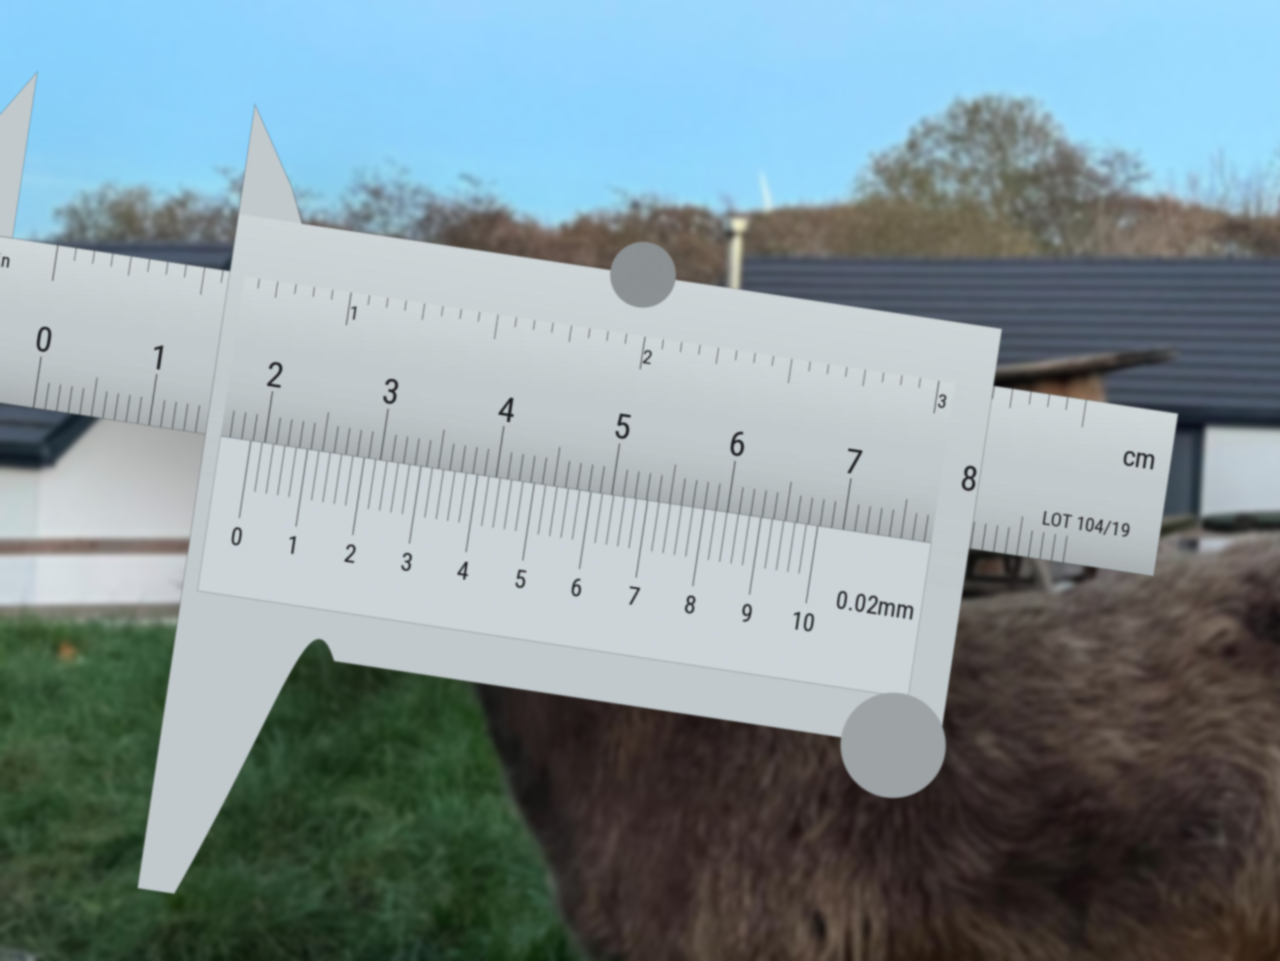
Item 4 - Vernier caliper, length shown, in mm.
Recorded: 18.8 mm
